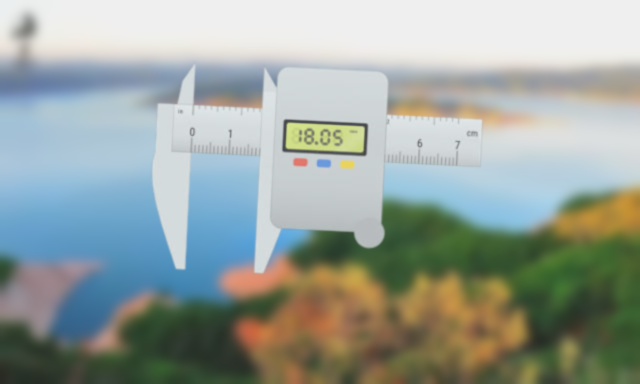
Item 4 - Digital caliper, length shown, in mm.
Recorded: 18.05 mm
